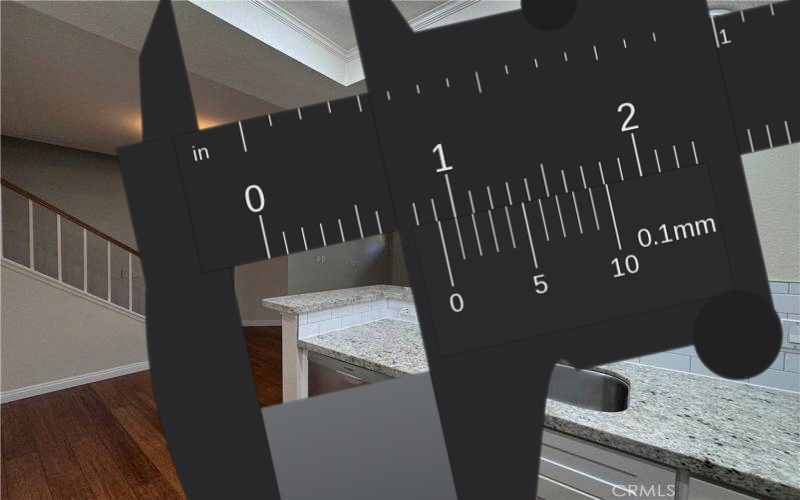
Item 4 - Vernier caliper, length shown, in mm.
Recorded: 9.1 mm
